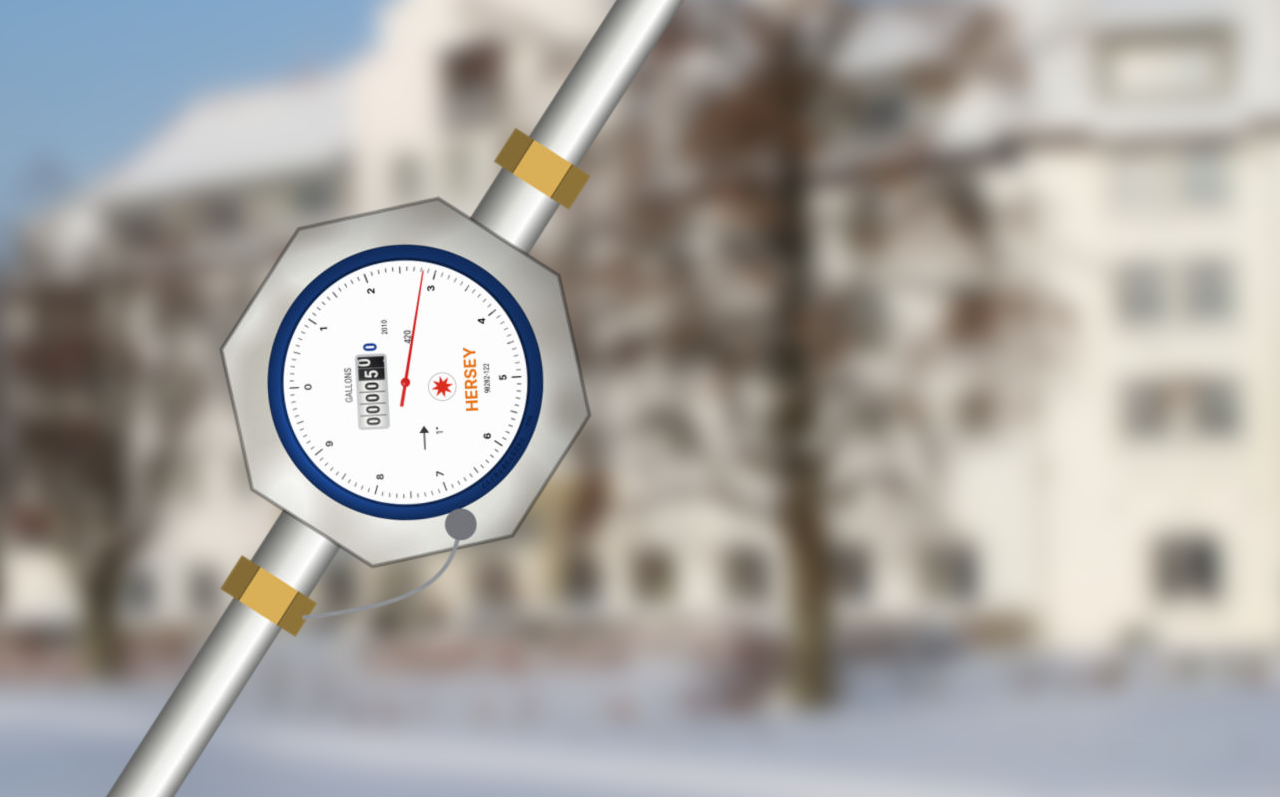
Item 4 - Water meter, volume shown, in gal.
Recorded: 502.8 gal
